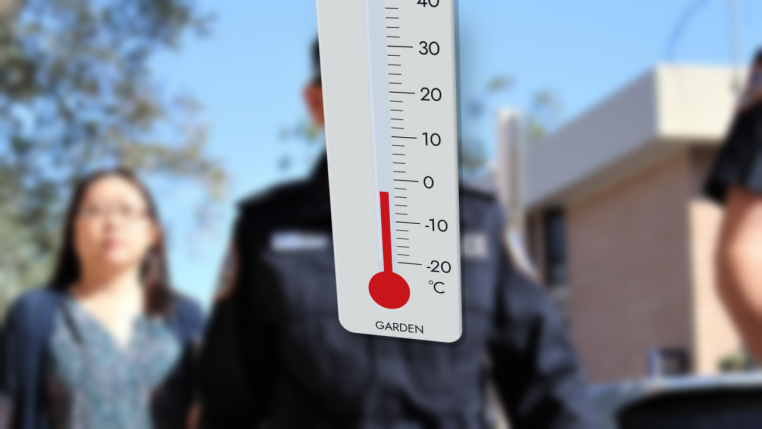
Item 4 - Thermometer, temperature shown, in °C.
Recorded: -3 °C
